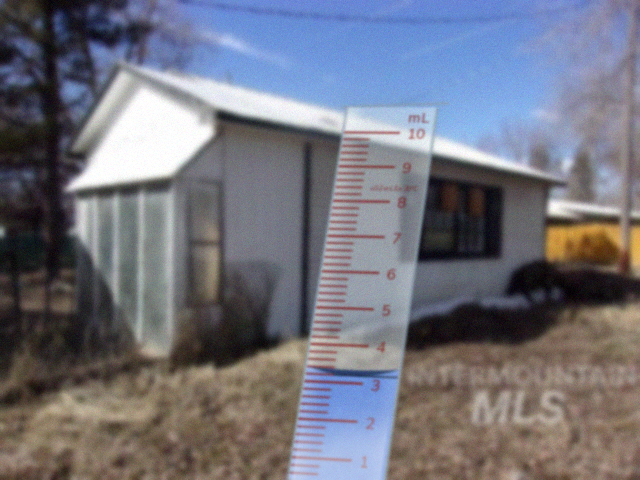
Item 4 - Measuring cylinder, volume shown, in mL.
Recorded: 3.2 mL
